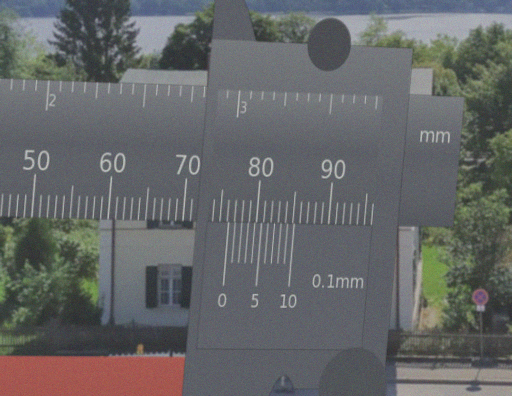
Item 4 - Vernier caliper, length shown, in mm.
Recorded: 76.2 mm
